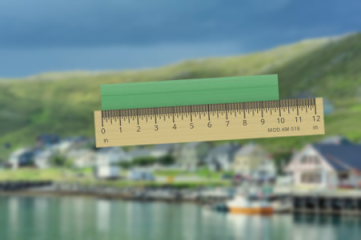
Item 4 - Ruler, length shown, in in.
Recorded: 10 in
